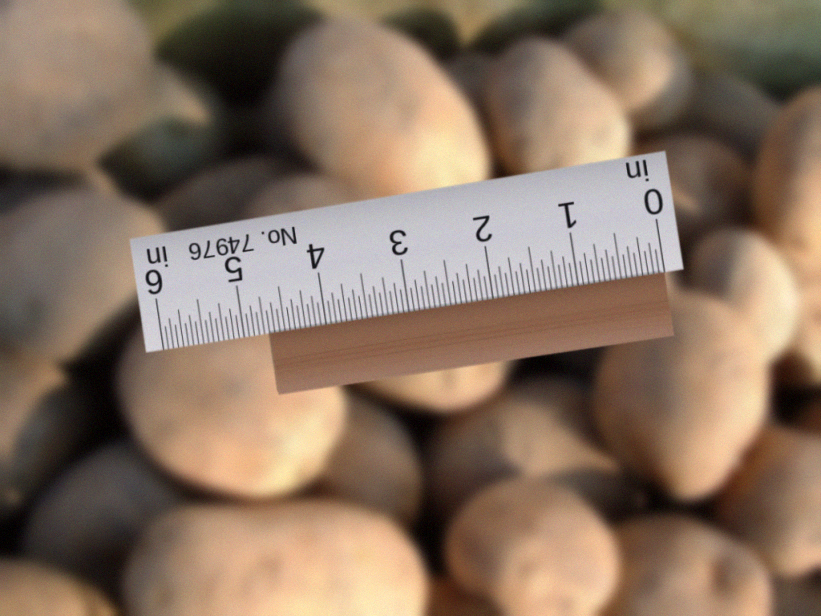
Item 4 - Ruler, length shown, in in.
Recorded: 4.6875 in
